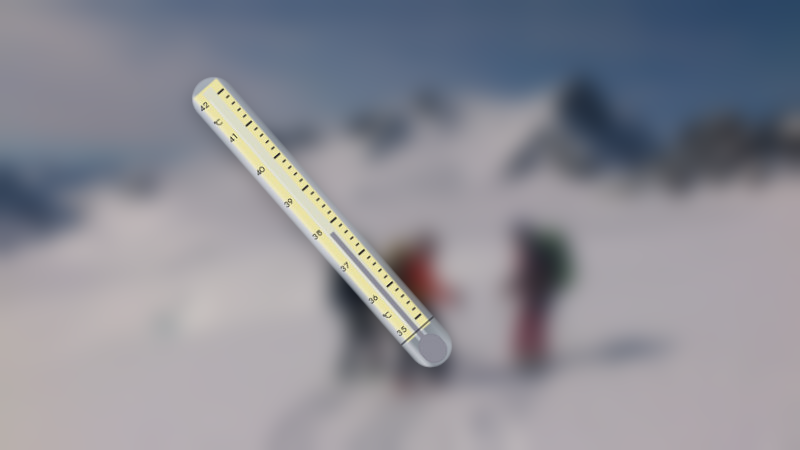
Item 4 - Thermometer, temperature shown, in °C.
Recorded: 37.8 °C
